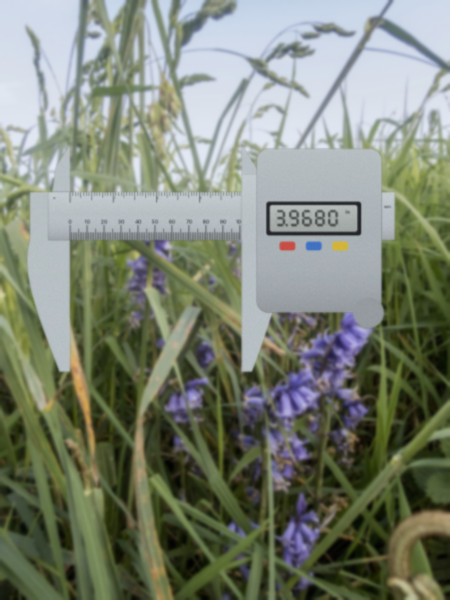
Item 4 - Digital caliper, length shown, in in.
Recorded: 3.9680 in
